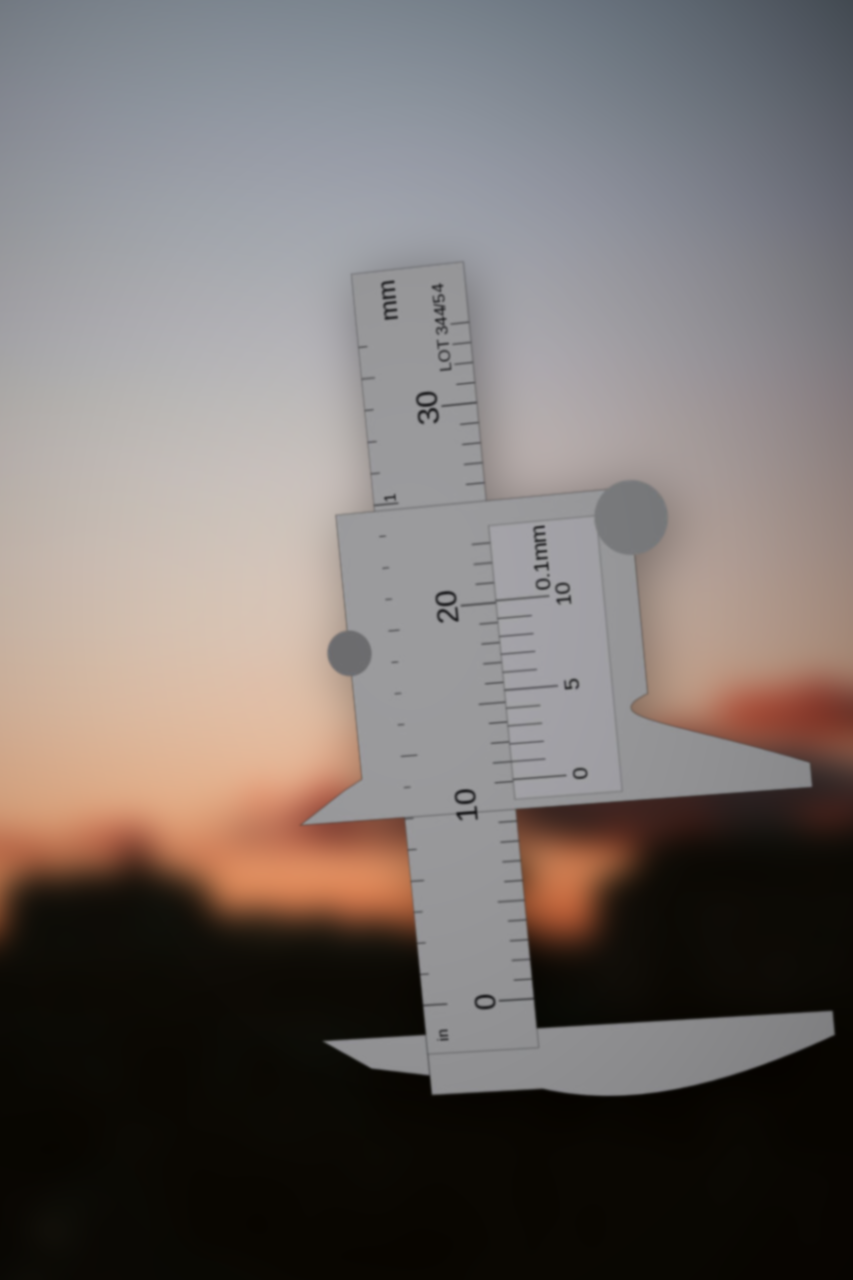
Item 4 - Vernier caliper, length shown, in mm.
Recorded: 11.1 mm
